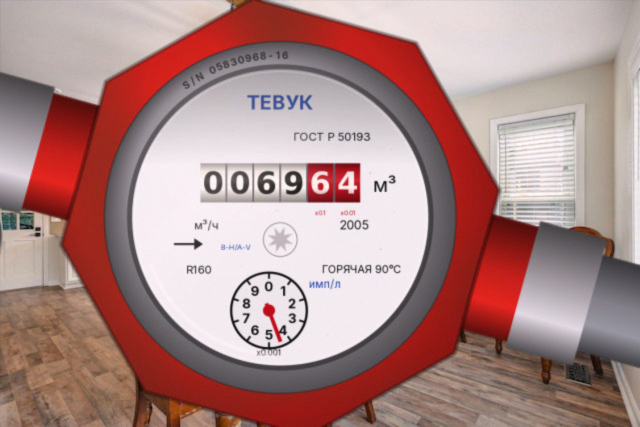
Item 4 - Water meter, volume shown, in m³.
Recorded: 69.644 m³
